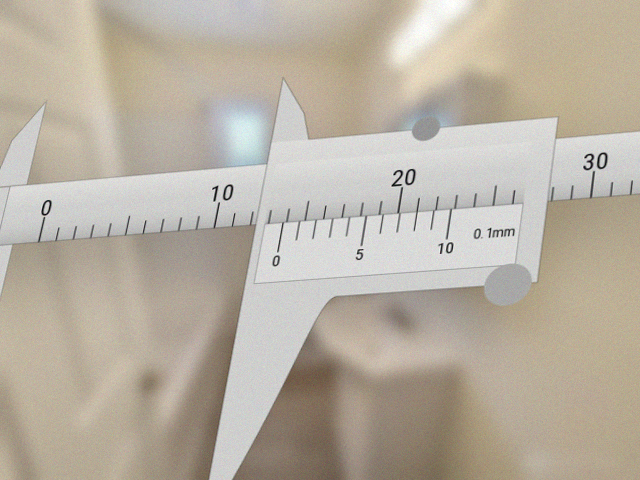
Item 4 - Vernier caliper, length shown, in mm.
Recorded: 13.8 mm
